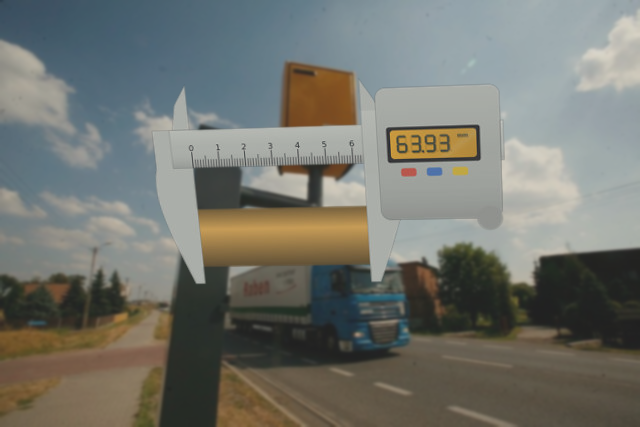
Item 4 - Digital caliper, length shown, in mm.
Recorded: 63.93 mm
